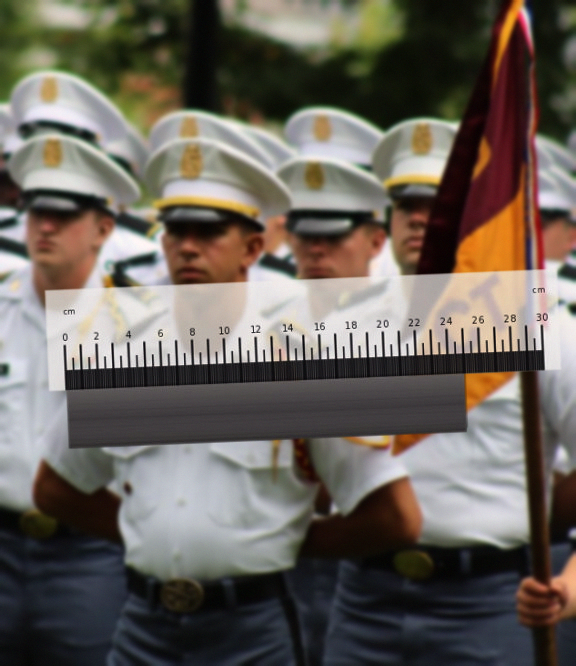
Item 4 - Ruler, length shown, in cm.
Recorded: 25 cm
